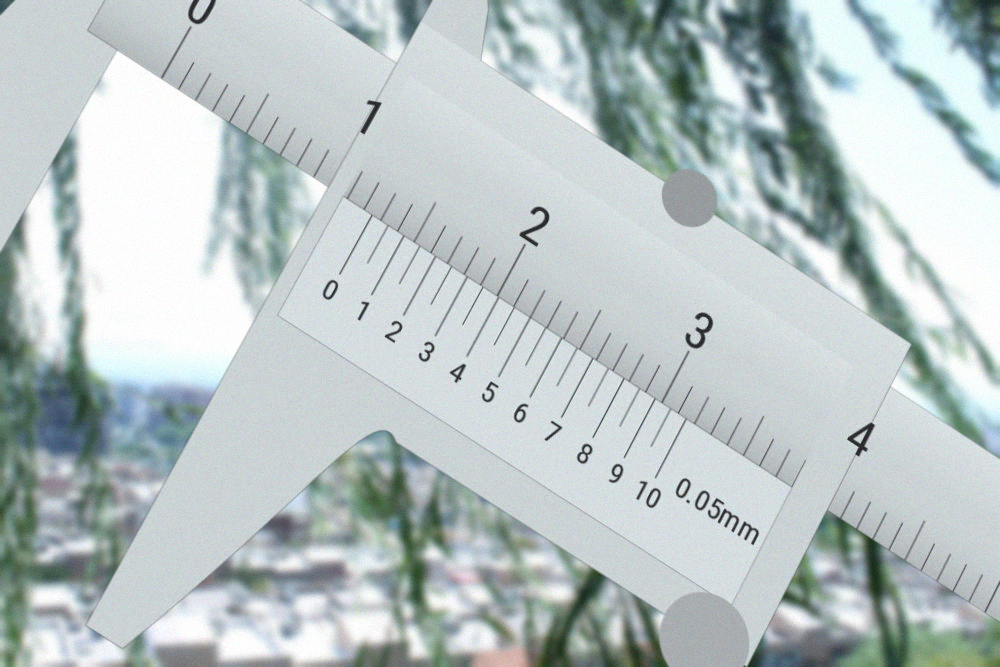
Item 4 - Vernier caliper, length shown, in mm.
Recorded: 12.5 mm
